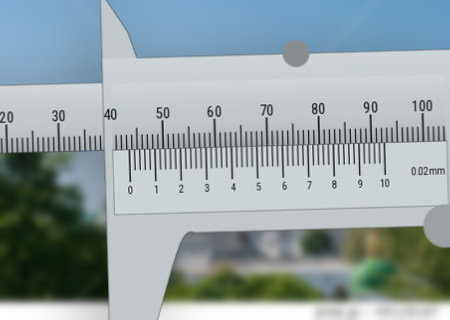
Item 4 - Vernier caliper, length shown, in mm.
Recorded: 43.5 mm
